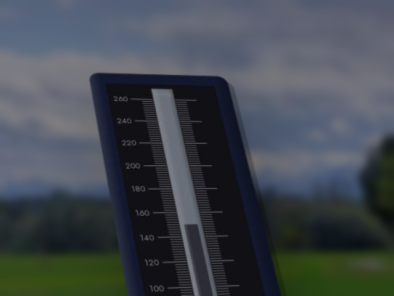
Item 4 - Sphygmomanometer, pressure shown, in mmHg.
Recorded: 150 mmHg
